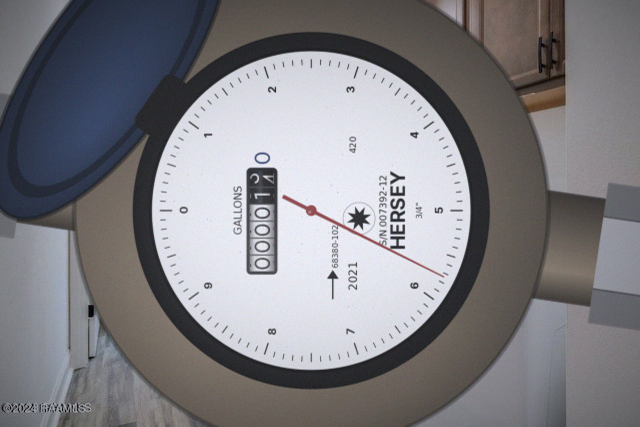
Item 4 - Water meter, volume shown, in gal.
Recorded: 135.7 gal
